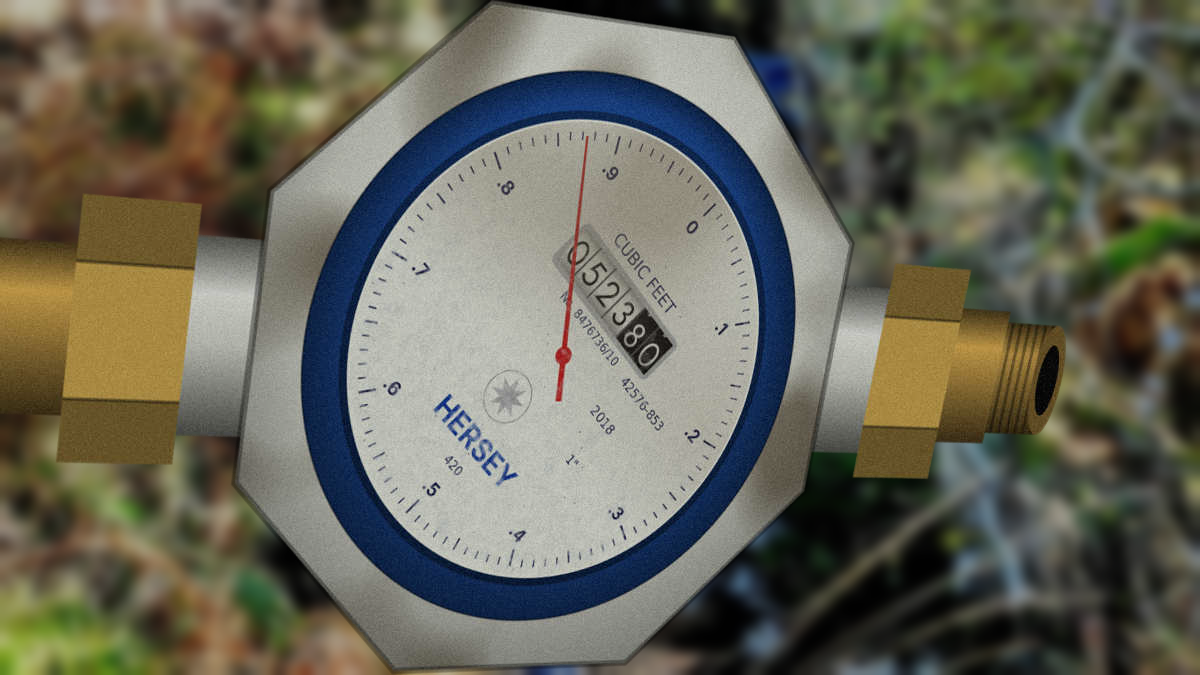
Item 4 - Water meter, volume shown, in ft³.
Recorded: 52379.87 ft³
